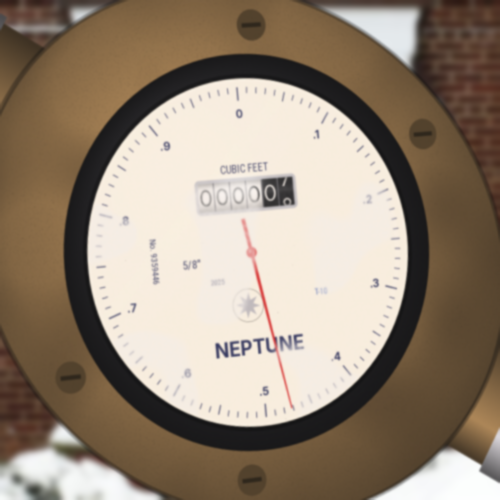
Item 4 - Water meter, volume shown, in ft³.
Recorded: 7.47 ft³
